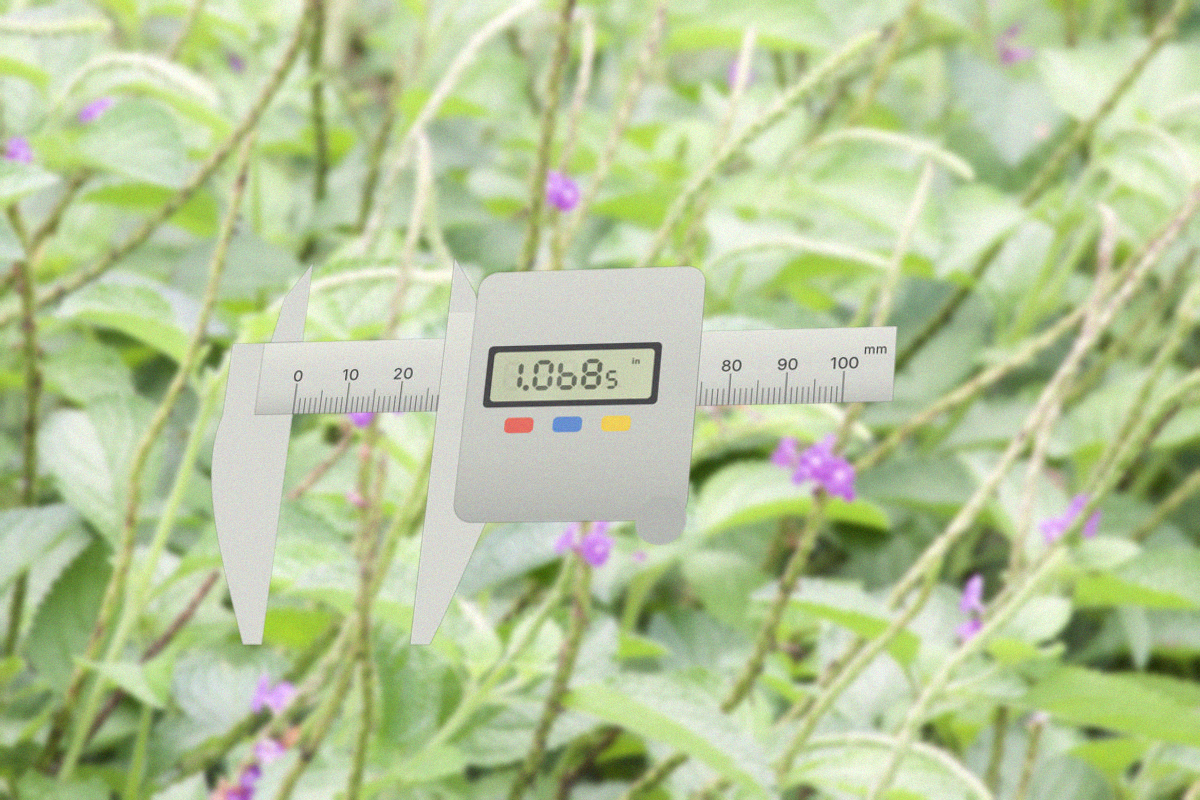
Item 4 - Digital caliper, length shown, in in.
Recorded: 1.0685 in
